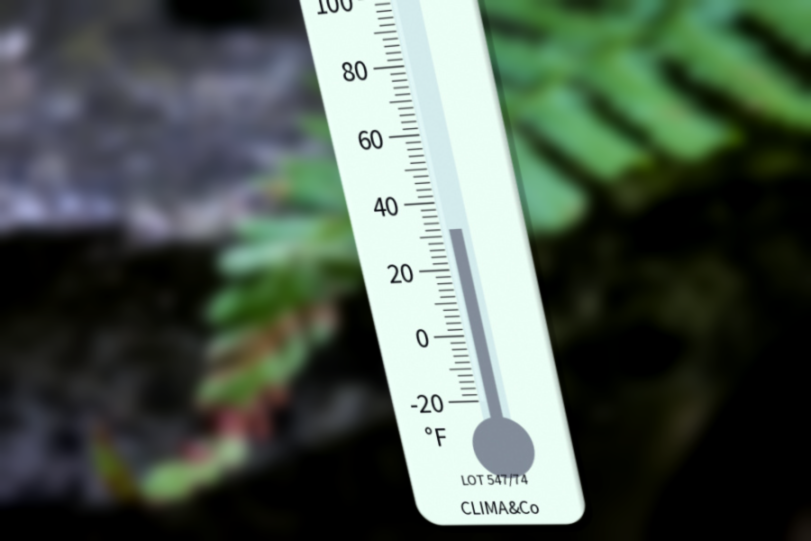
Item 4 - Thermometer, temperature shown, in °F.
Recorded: 32 °F
